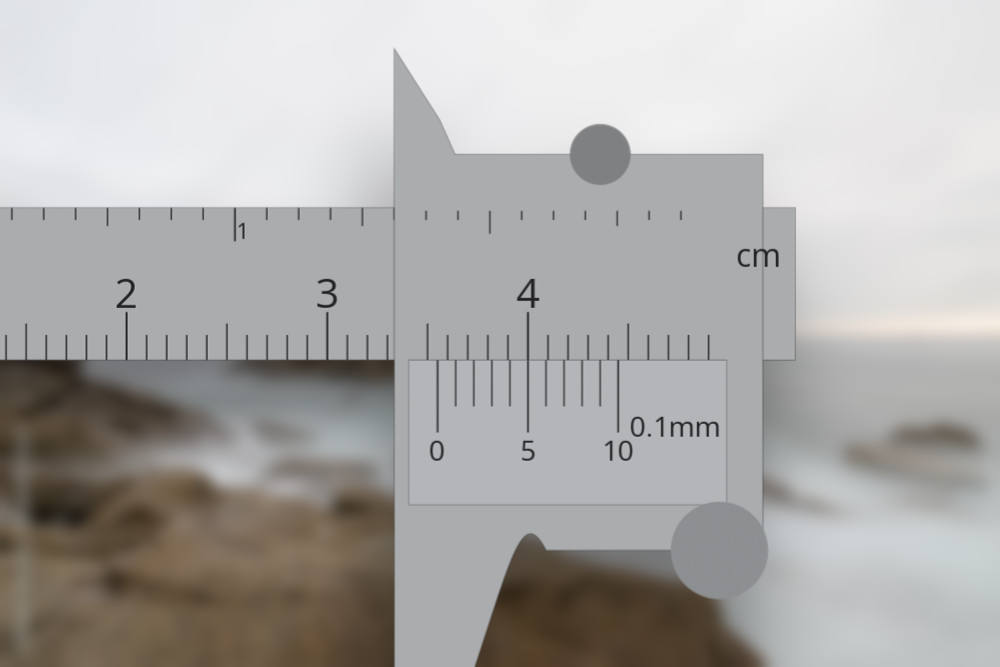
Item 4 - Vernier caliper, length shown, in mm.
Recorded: 35.5 mm
